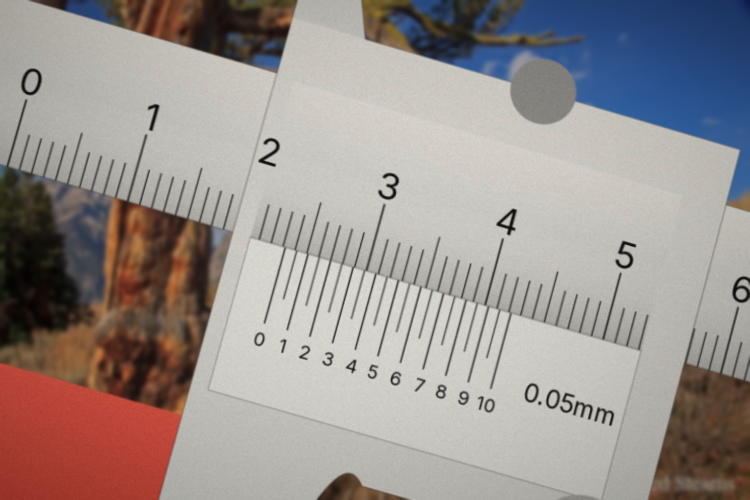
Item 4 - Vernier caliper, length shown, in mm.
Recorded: 23.2 mm
